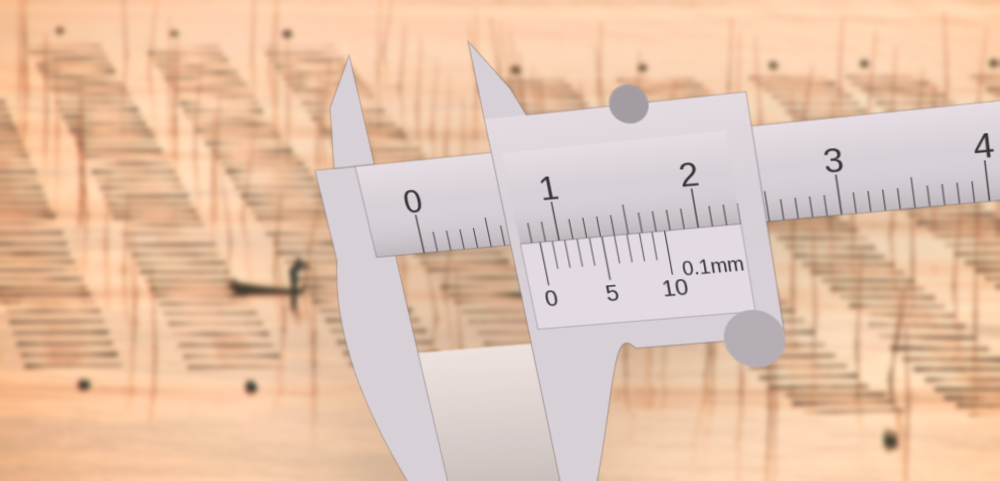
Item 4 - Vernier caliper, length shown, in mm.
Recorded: 8.6 mm
